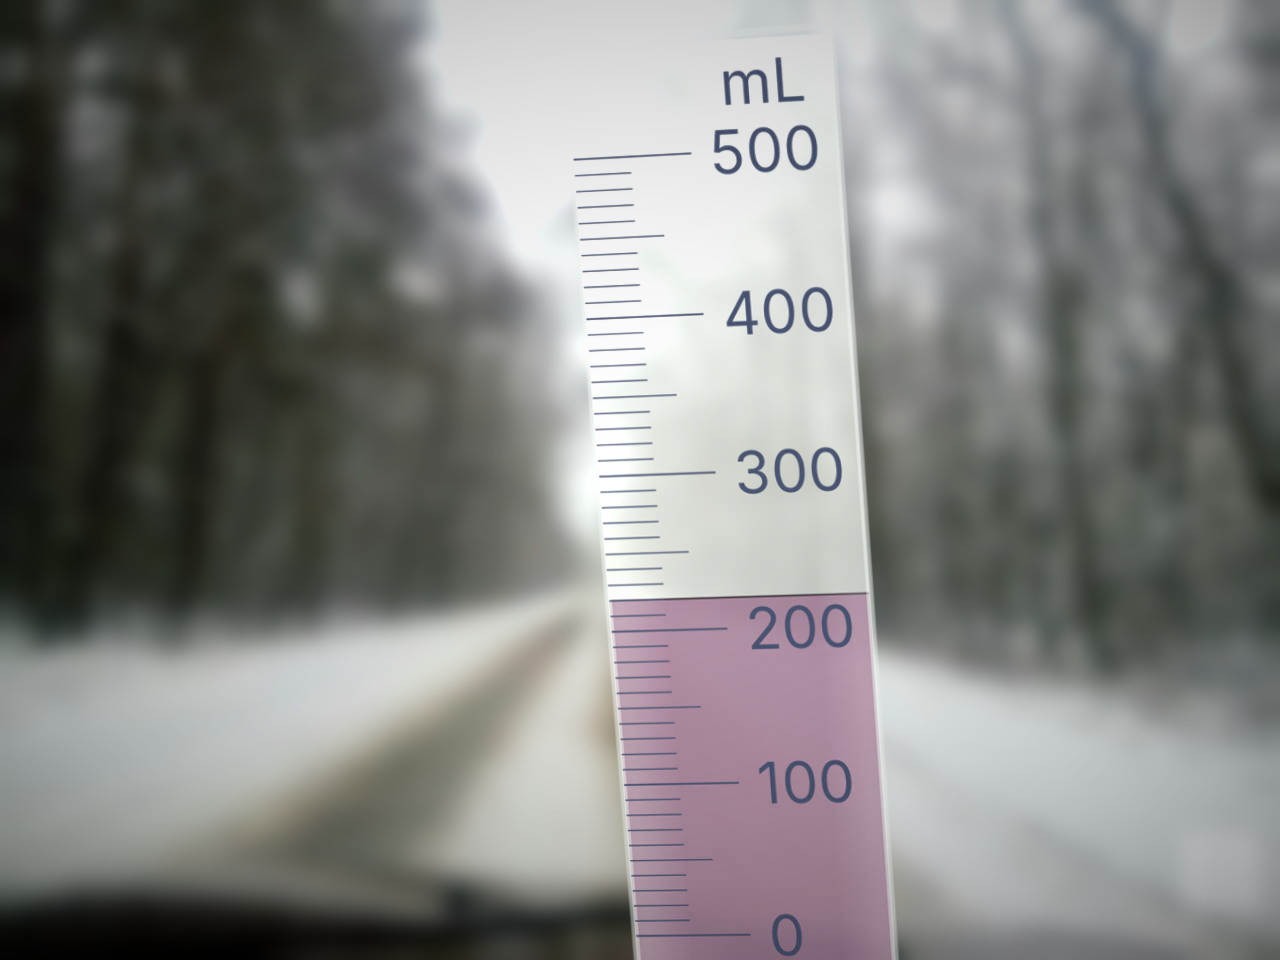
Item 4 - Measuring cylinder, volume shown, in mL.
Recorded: 220 mL
